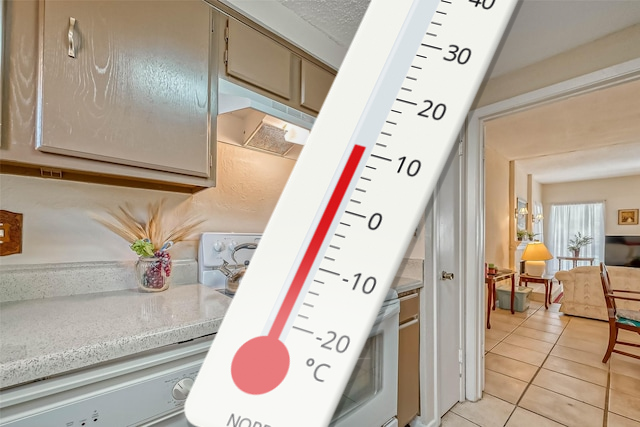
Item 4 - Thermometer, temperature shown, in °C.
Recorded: 11 °C
